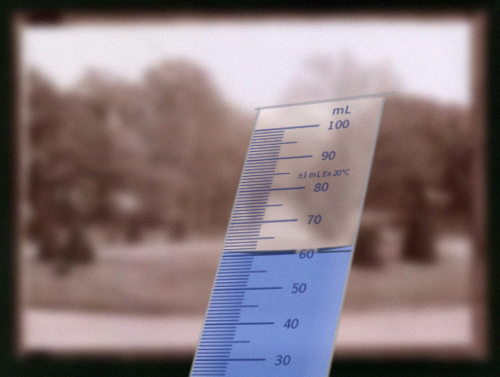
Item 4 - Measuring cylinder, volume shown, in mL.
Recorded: 60 mL
